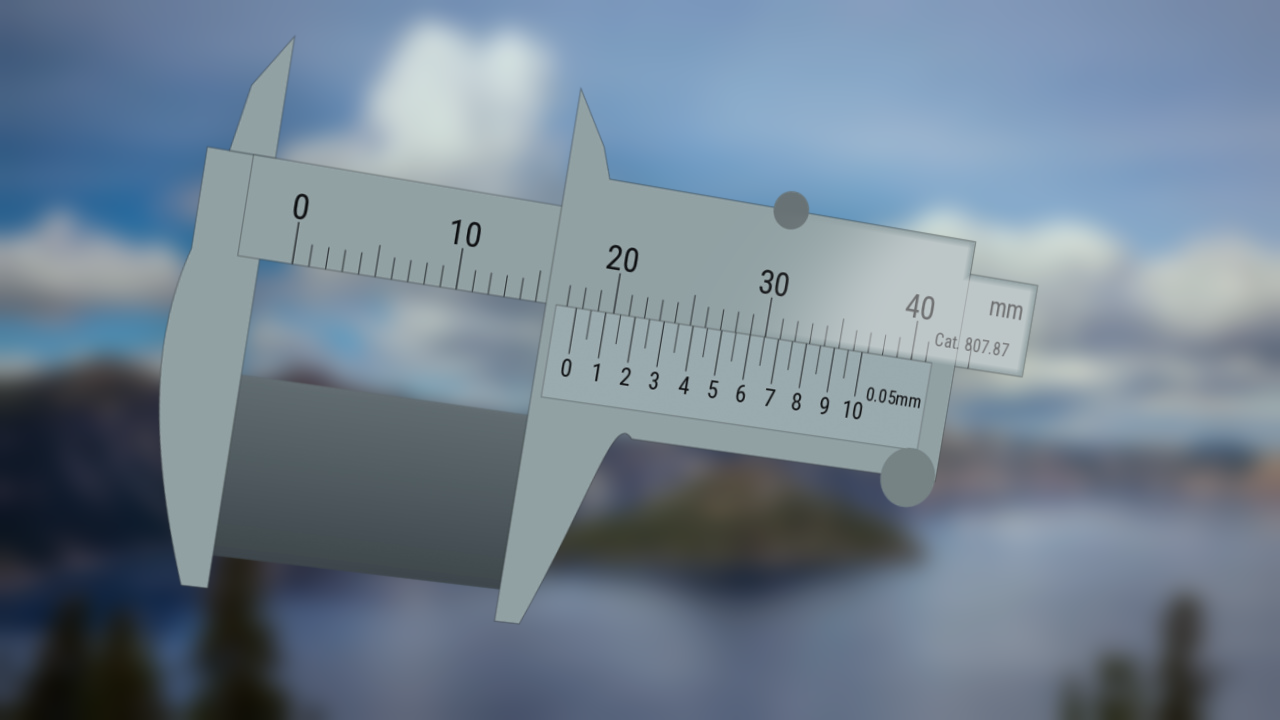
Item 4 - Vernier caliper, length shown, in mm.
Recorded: 17.6 mm
